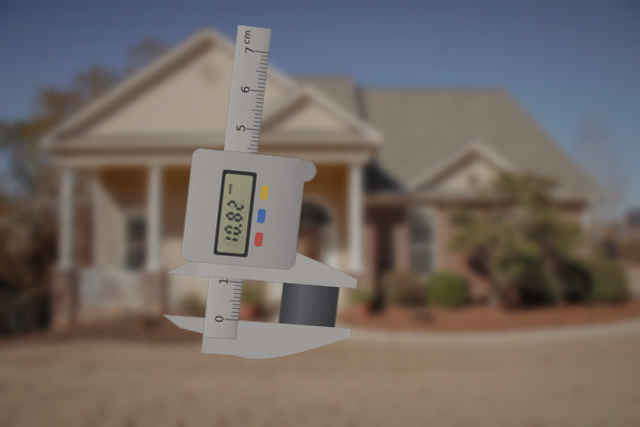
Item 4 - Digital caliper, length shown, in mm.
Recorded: 10.82 mm
